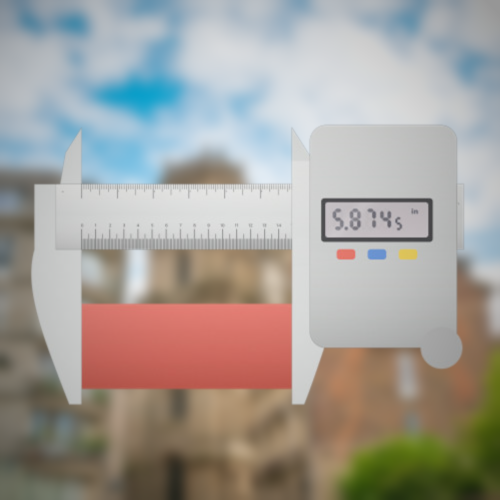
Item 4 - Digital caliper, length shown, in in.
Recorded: 5.8745 in
